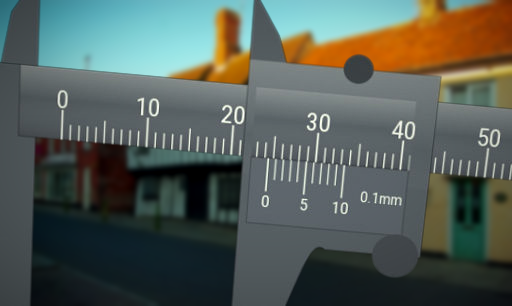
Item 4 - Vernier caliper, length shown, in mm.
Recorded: 24.4 mm
